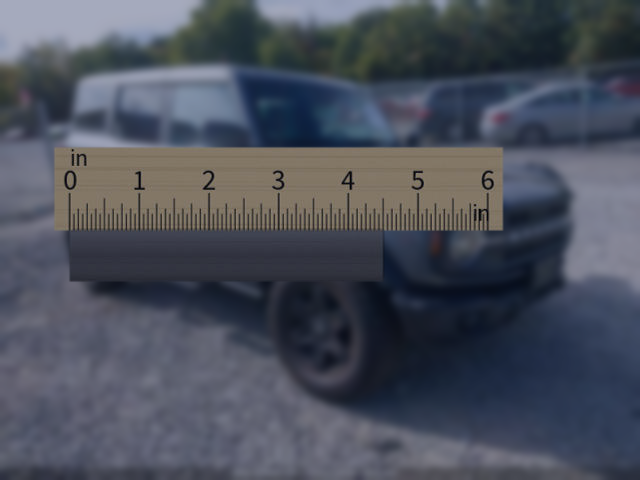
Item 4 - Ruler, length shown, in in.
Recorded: 4.5 in
